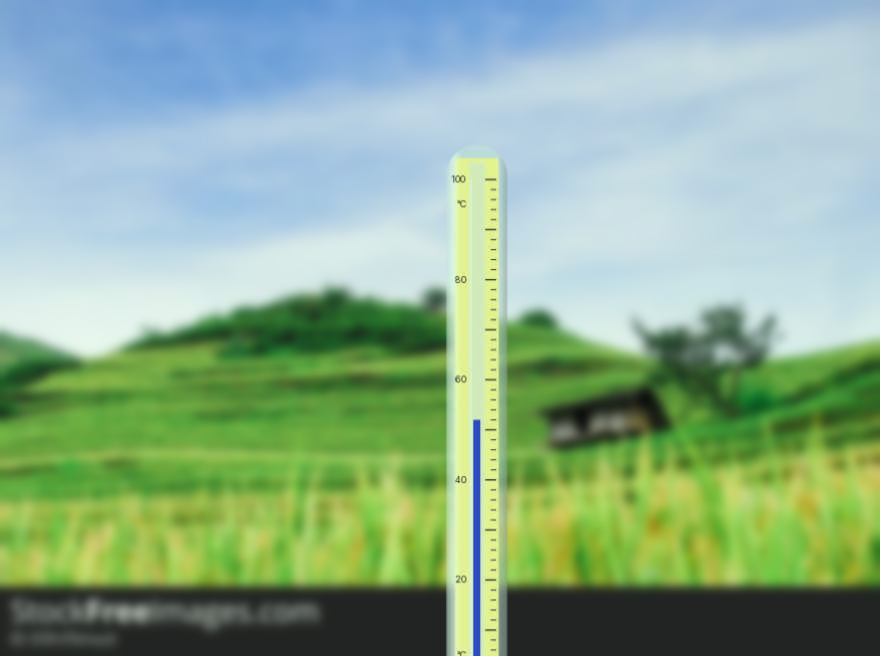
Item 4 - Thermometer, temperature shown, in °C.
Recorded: 52 °C
